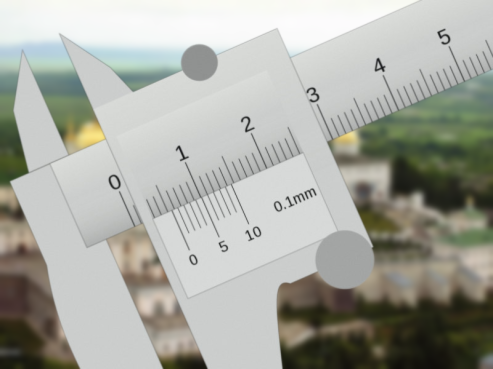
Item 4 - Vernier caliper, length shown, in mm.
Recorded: 5.6 mm
